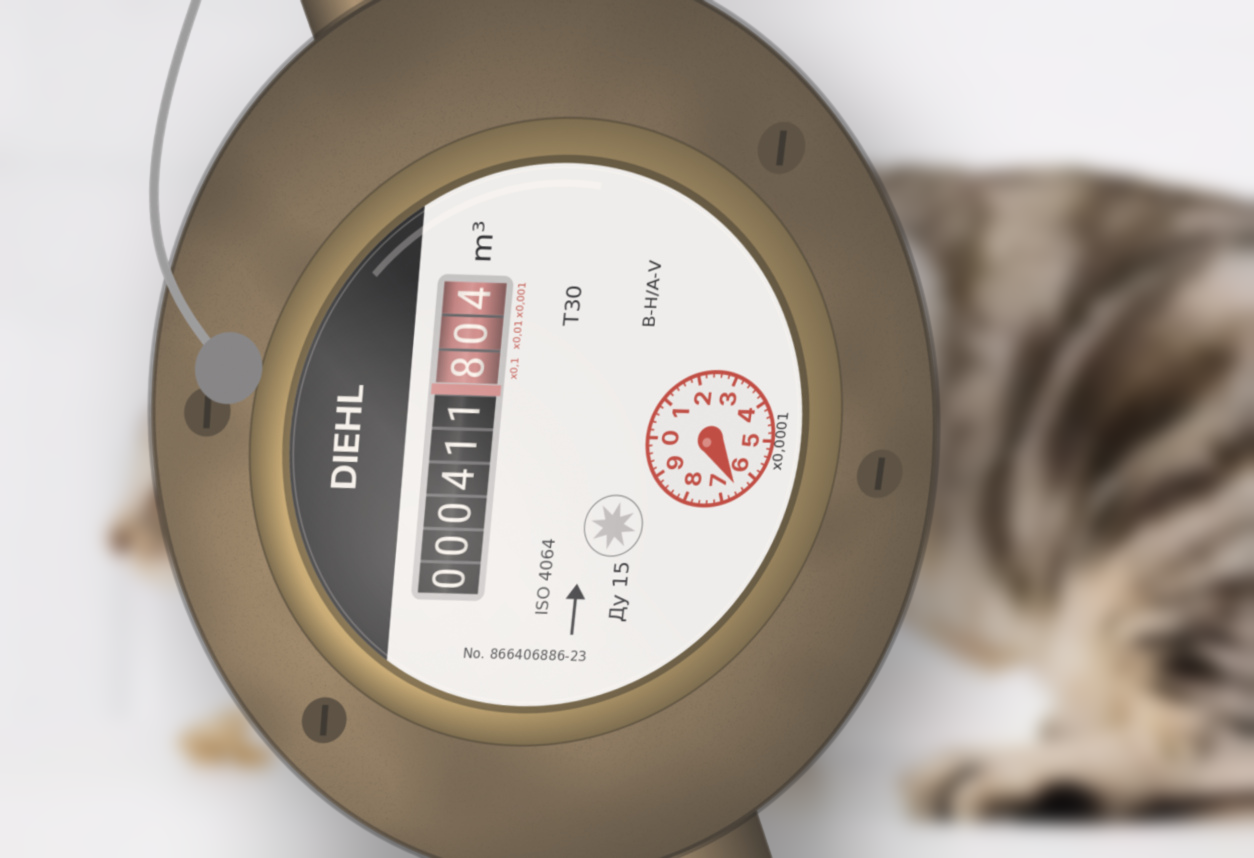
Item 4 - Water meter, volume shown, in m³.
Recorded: 411.8046 m³
